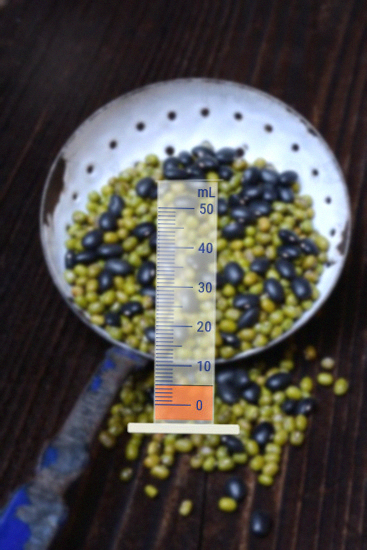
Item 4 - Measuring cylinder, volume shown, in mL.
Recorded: 5 mL
